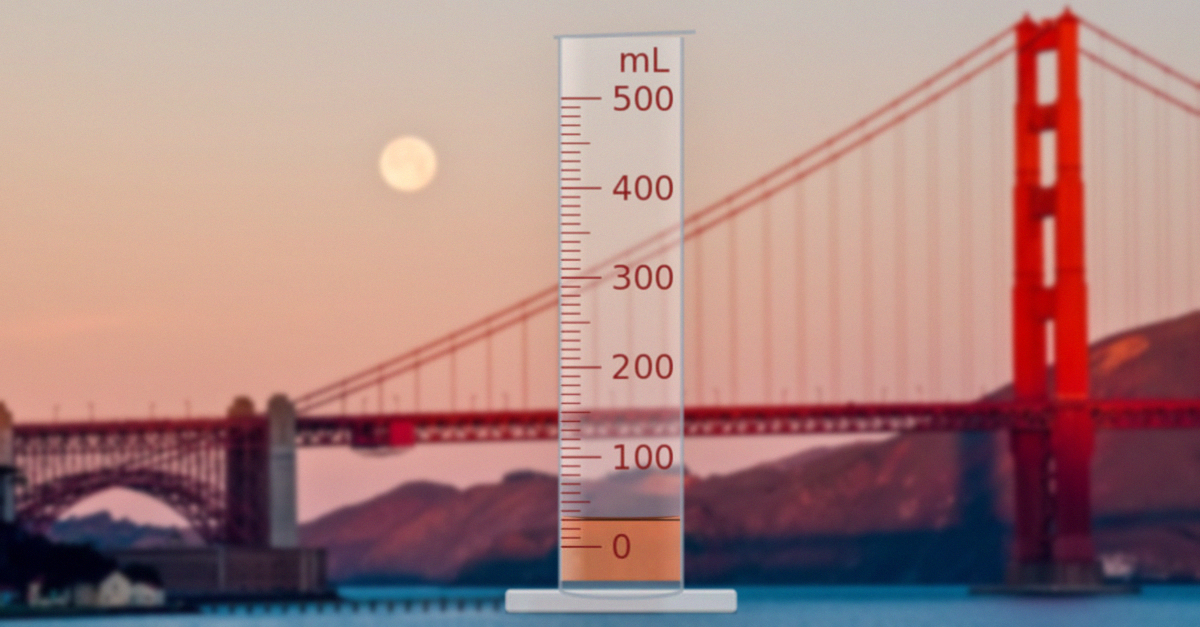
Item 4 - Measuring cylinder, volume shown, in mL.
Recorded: 30 mL
